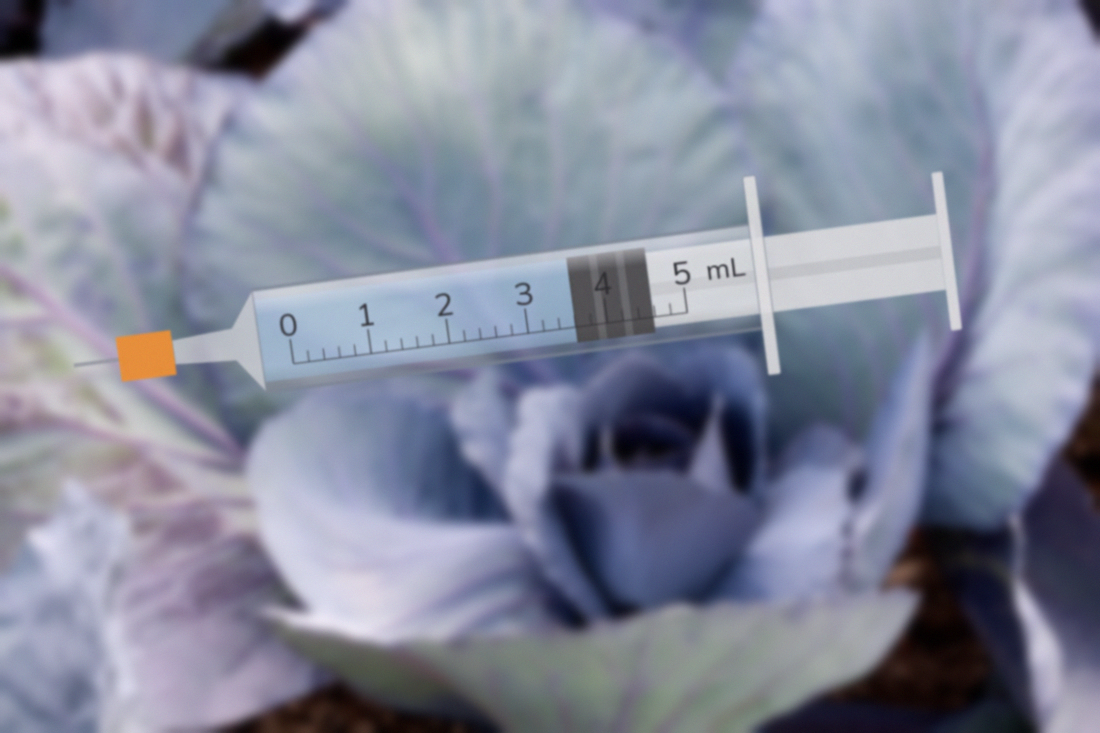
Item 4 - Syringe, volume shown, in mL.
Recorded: 3.6 mL
